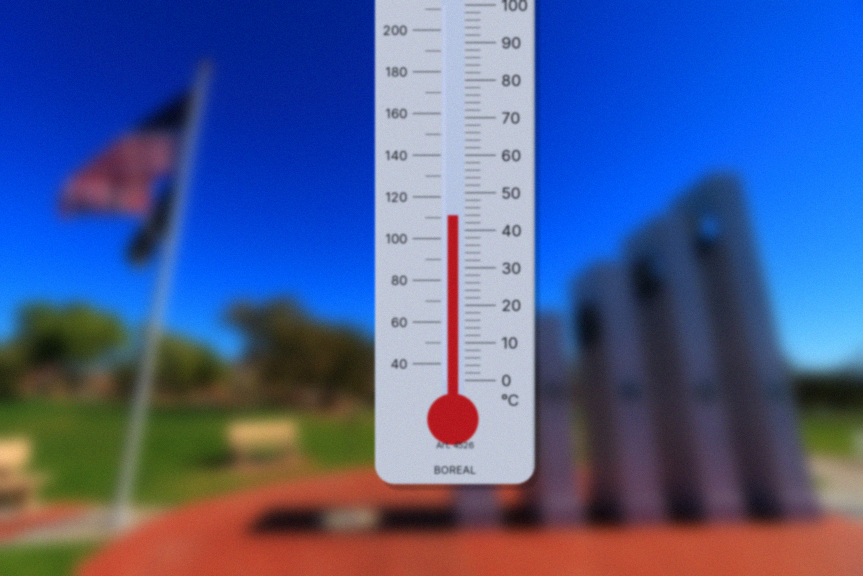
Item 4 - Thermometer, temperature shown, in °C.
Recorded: 44 °C
